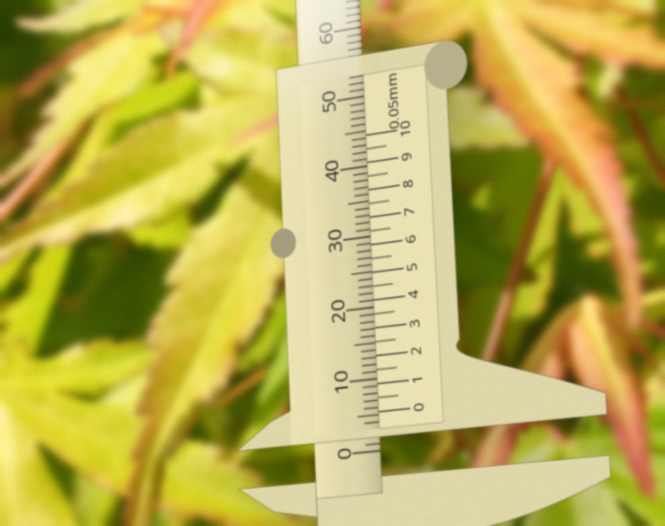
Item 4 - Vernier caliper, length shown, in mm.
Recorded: 5.4 mm
